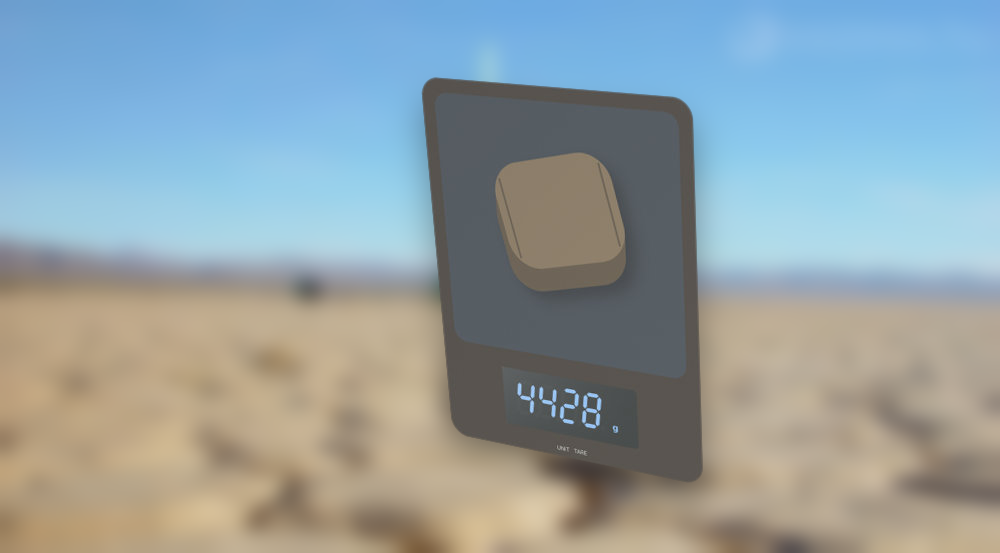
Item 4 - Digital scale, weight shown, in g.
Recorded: 4428 g
